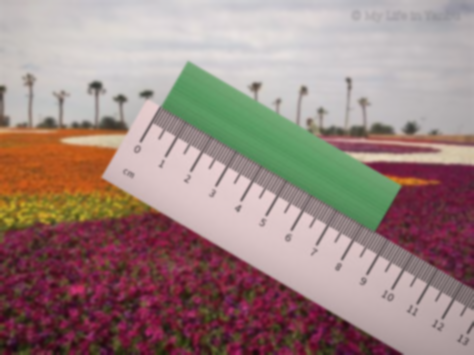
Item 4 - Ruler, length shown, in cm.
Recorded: 8.5 cm
